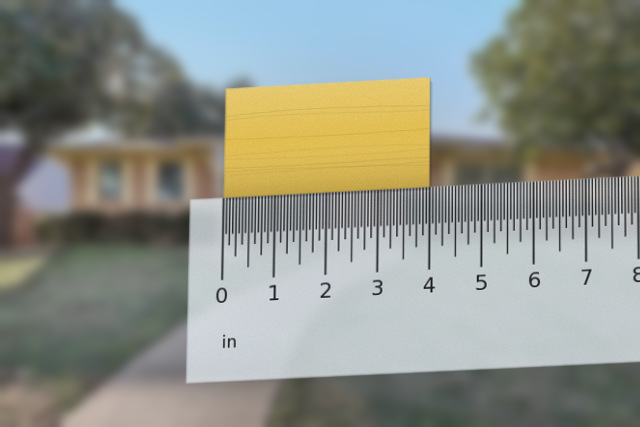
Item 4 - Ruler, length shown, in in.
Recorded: 4 in
